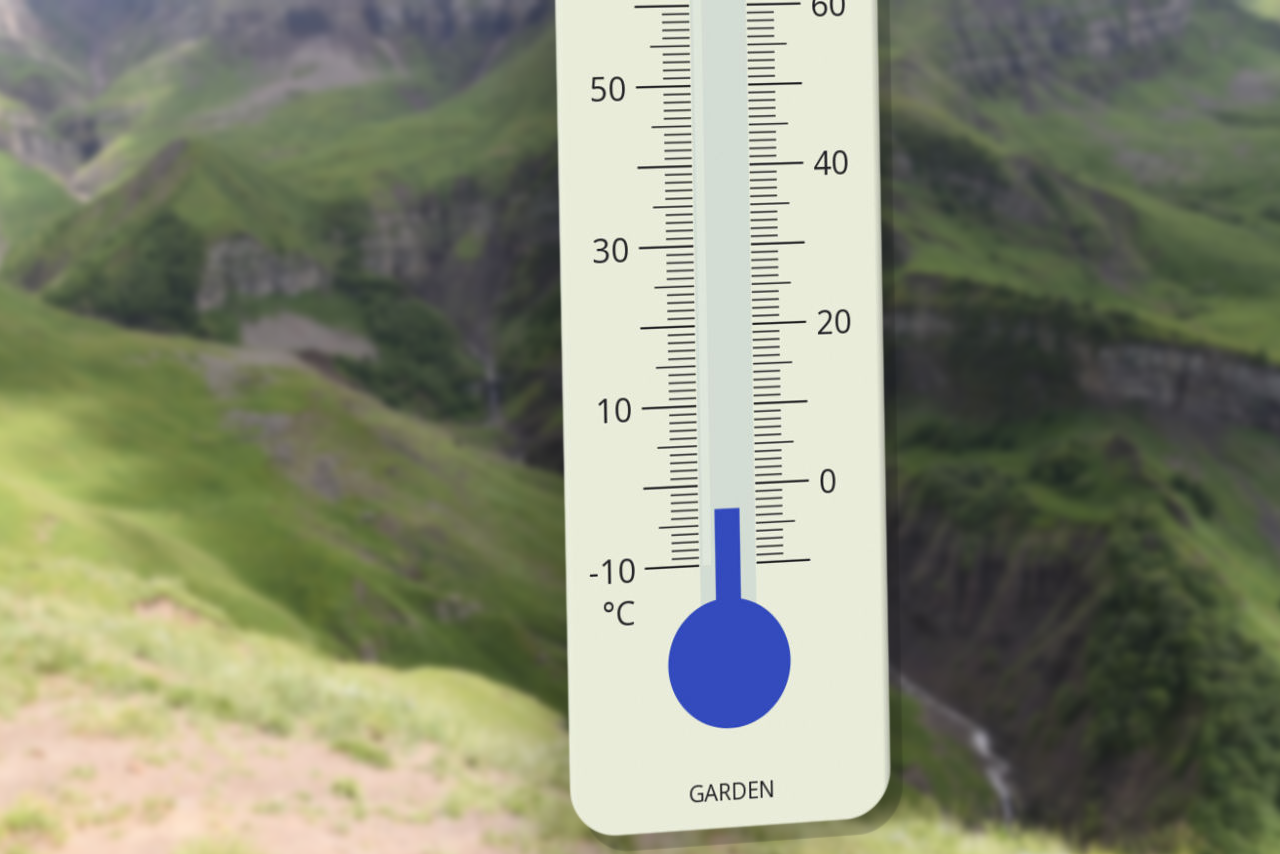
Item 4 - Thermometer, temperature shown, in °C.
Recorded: -3 °C
